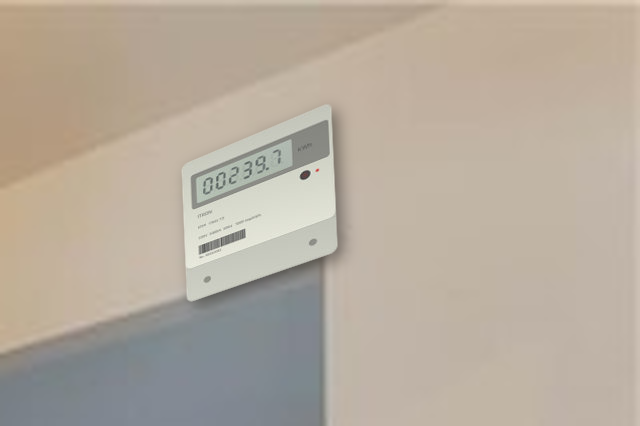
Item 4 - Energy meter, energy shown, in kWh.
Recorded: 239.7 kWh
